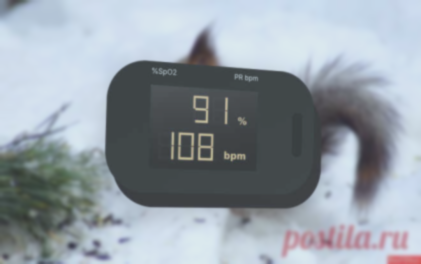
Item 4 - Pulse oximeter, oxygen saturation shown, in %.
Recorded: 91 %
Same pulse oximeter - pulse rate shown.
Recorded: 108 bpm
